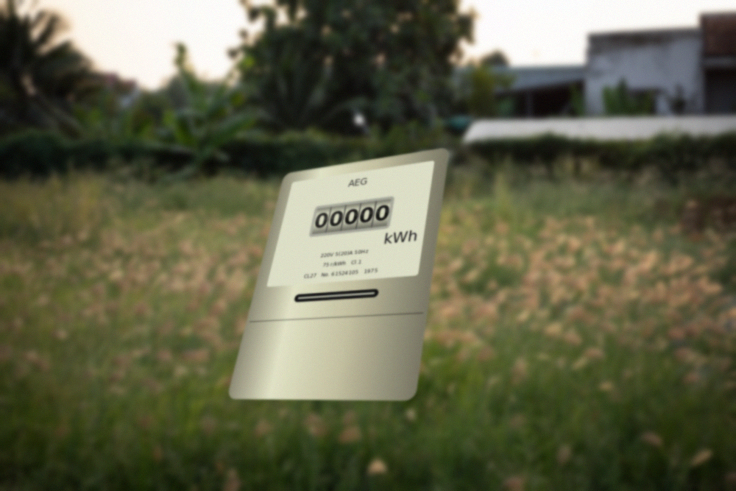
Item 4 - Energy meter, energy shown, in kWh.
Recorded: 0 kWh
